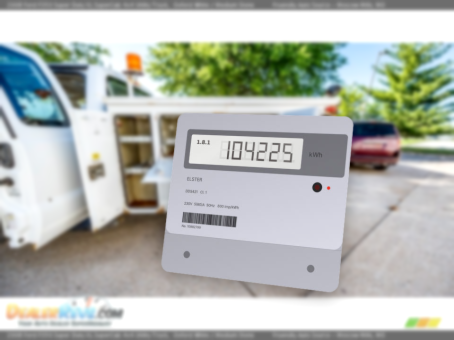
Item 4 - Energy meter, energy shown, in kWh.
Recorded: 104225 kWh
